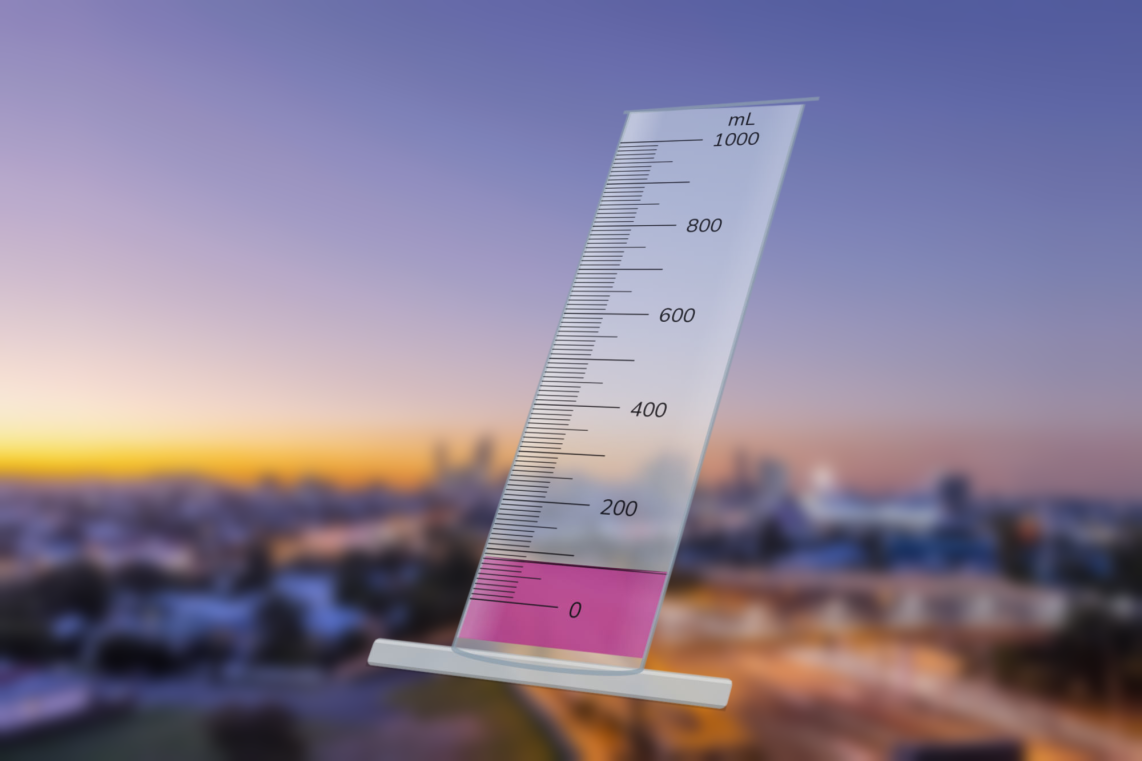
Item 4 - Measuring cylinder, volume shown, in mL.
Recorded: 80 mL
